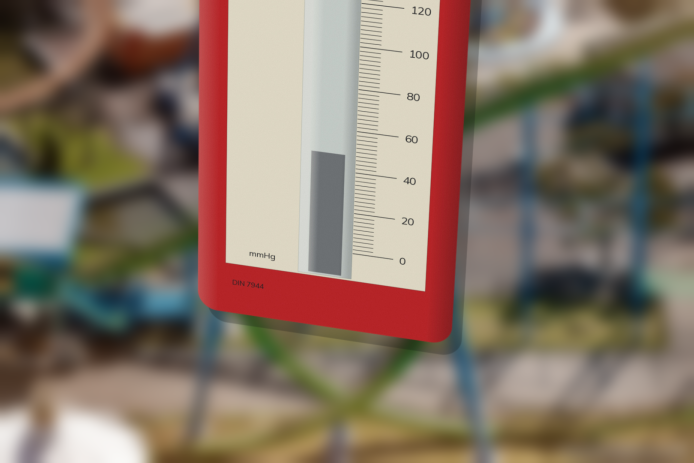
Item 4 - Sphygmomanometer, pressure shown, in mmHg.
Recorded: 48 mmHg
